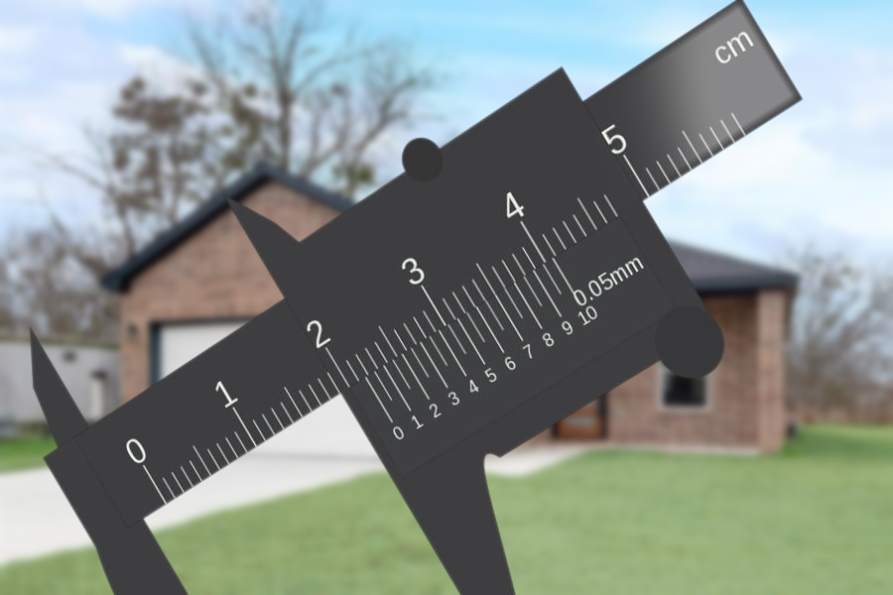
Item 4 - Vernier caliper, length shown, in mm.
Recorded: 21.7 mm
